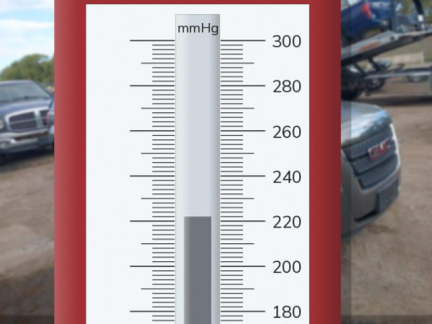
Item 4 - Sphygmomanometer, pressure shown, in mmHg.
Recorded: 222 mmHg
